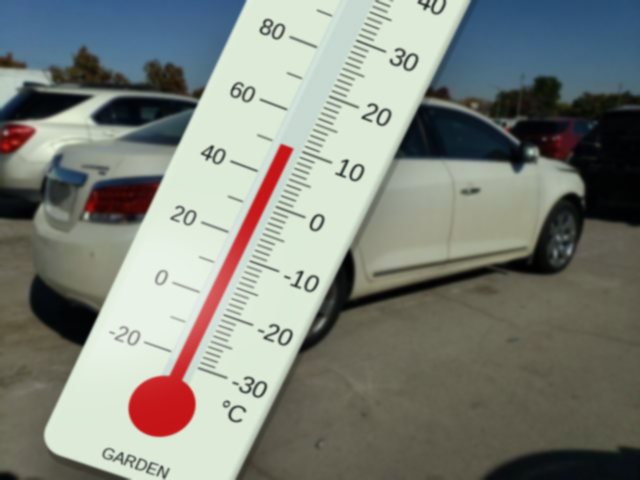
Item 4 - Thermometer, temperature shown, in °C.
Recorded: 10 °C
